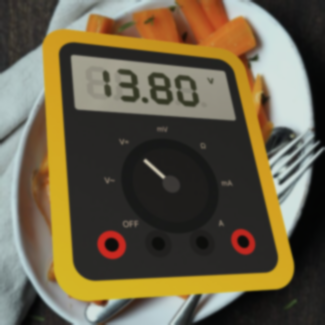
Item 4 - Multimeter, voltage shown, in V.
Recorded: 13.80 V
